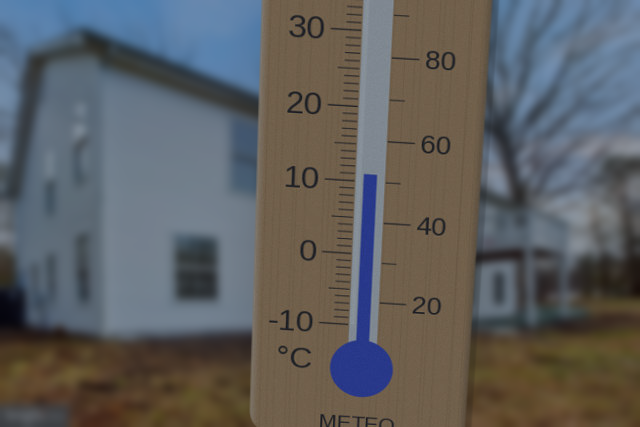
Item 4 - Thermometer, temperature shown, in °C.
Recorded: 11 °C
